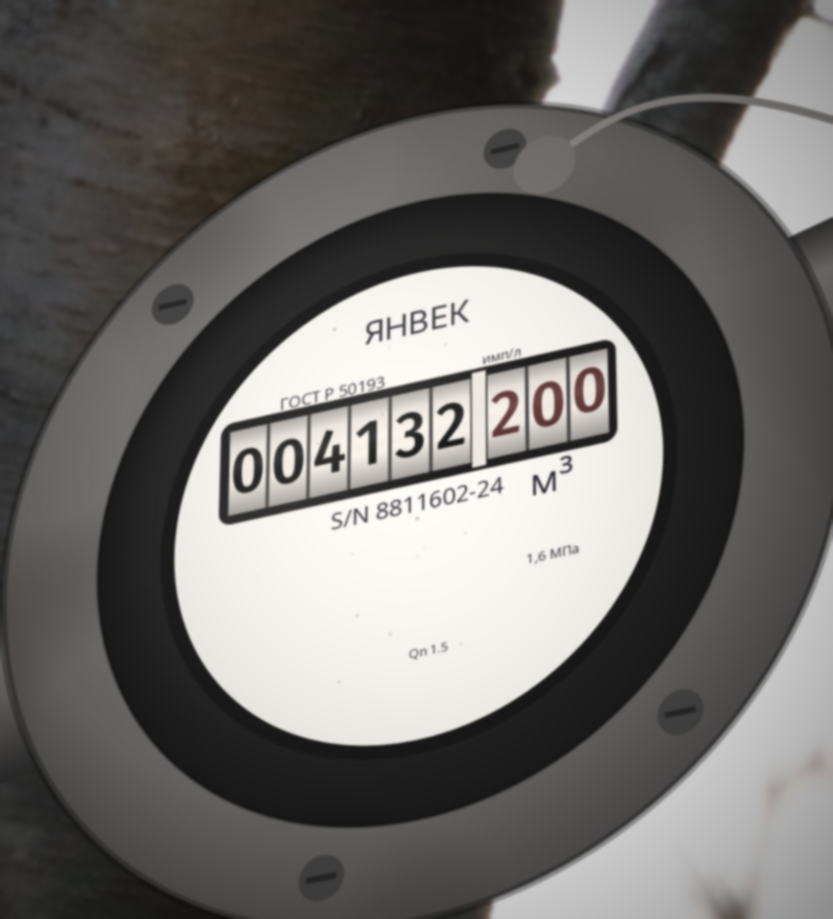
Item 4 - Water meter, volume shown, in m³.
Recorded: 4132.200 m³
